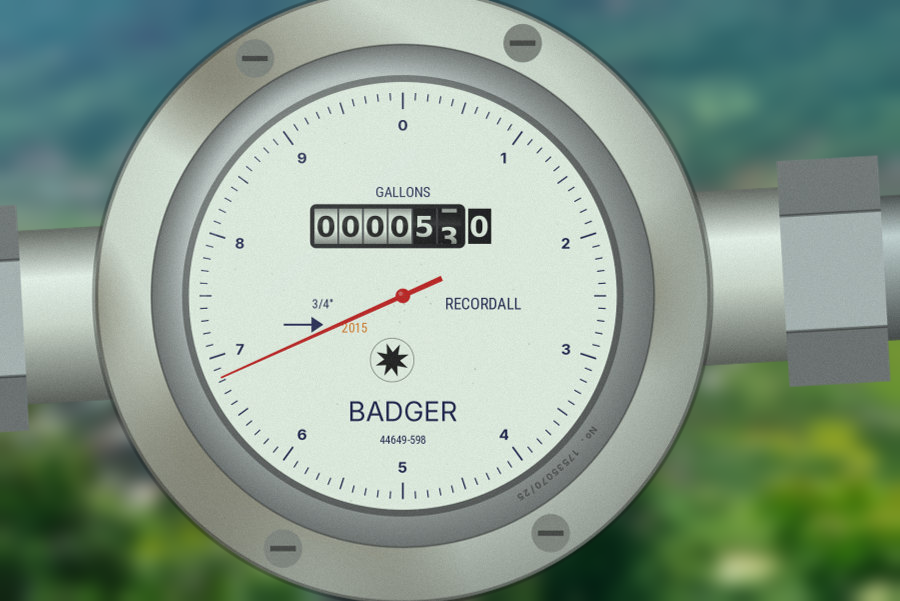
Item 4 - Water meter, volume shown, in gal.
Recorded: 526.8 gal
